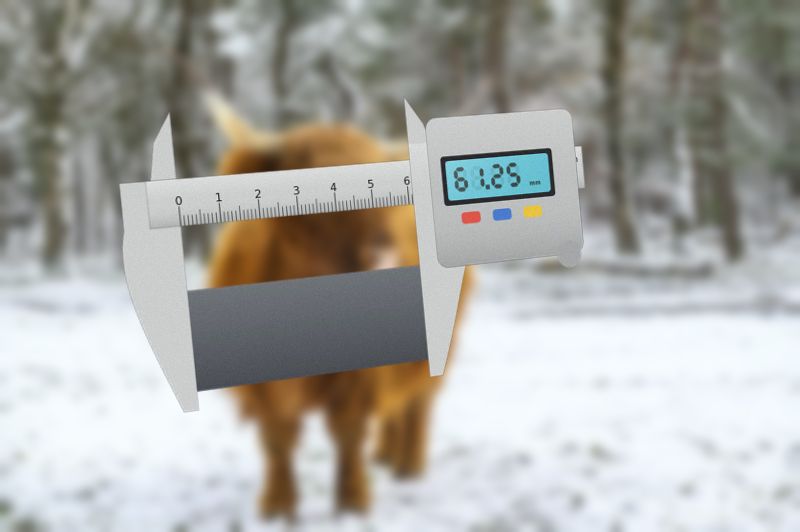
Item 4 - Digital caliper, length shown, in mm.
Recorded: 61.25 mm
